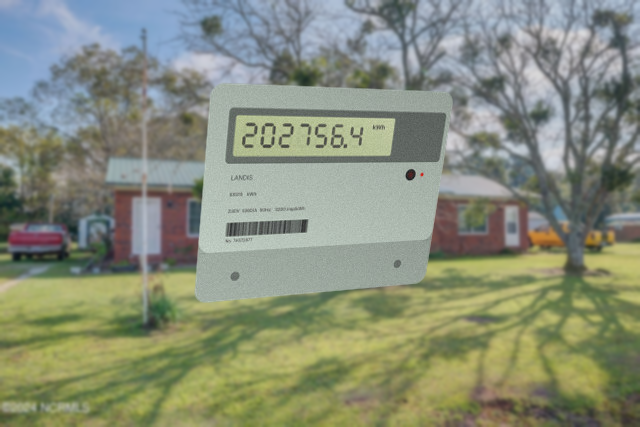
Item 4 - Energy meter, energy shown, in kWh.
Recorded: 202756.4 kWh
